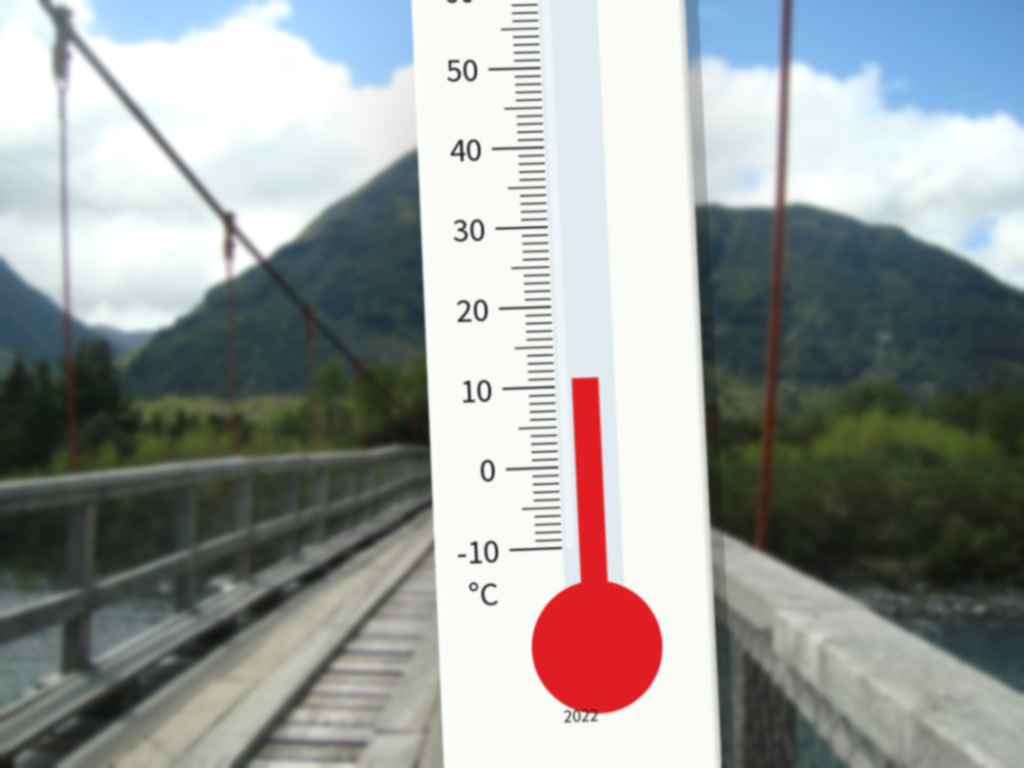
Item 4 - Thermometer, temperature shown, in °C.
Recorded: 11 °C
